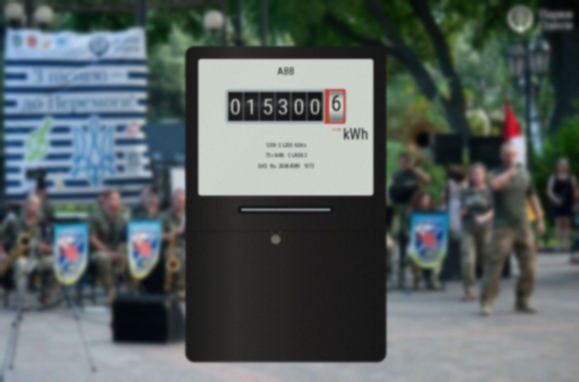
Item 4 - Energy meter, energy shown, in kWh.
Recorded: 15300.6 kWh
